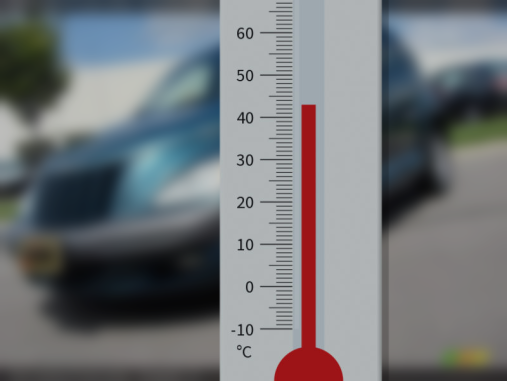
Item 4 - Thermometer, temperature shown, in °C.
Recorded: 43 °C
